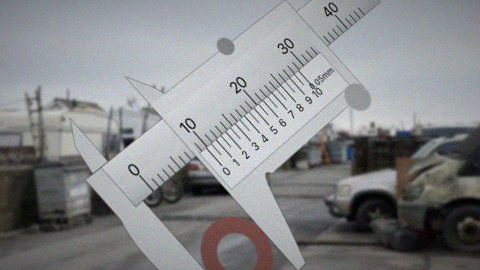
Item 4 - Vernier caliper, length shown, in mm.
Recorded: 9.8 mm
